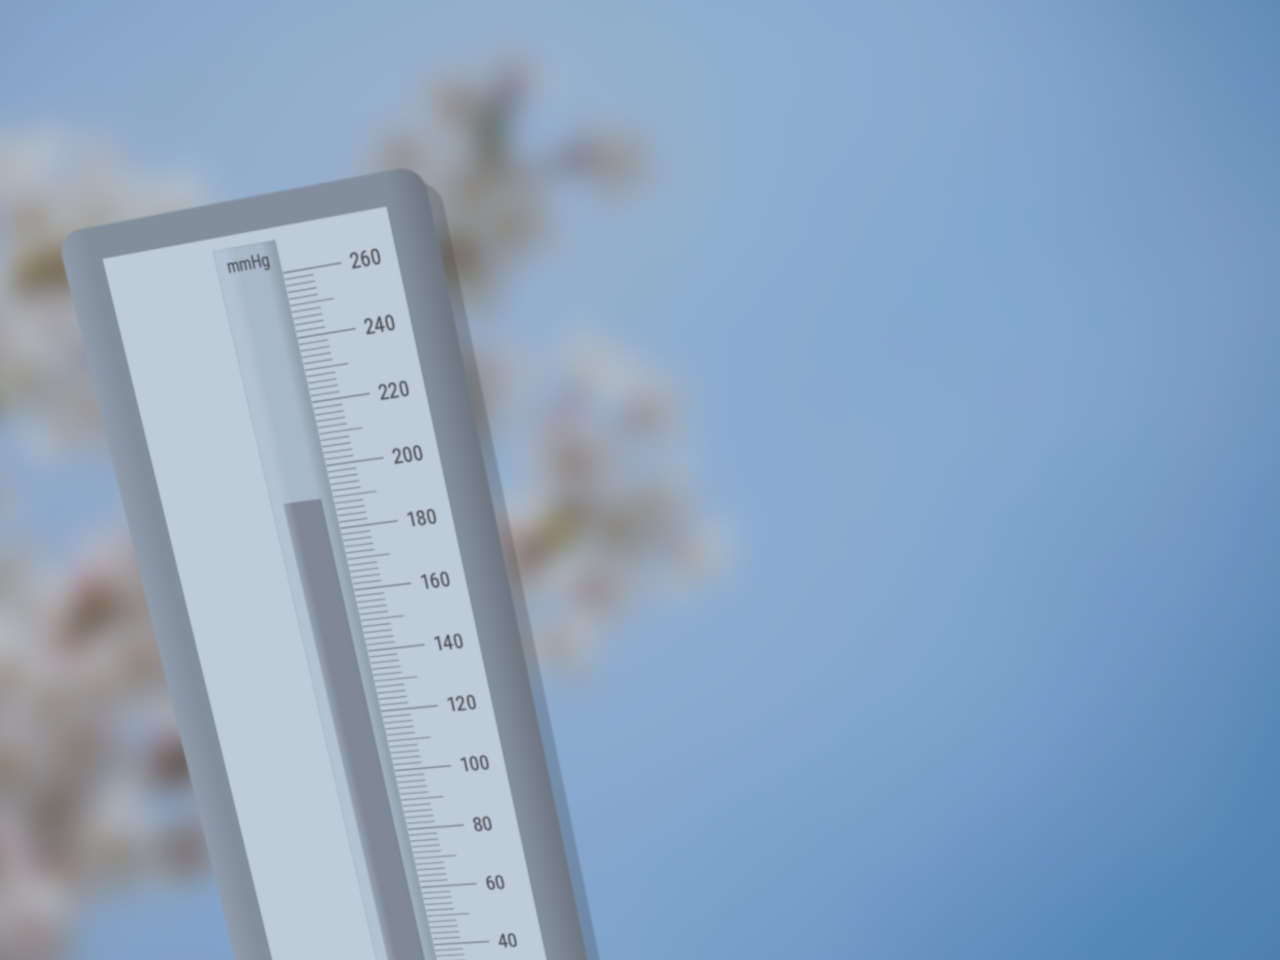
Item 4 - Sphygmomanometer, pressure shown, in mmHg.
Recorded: 190 mmHg
